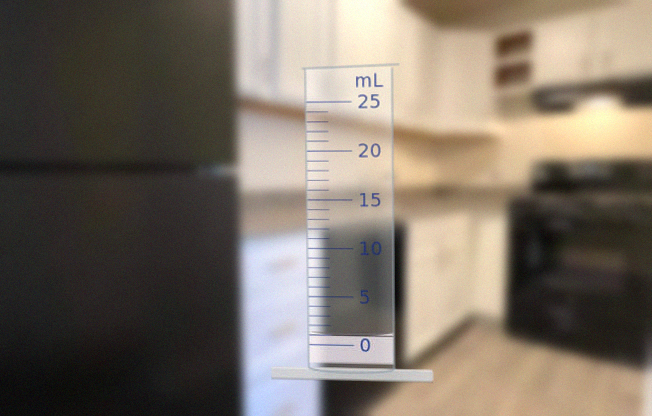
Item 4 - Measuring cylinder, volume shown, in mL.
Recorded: 1 mL
